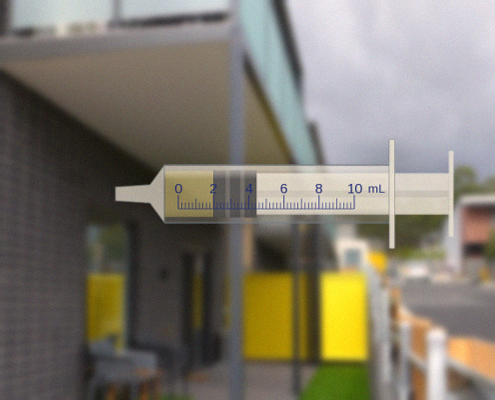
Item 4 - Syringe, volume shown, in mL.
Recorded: 2 mL
